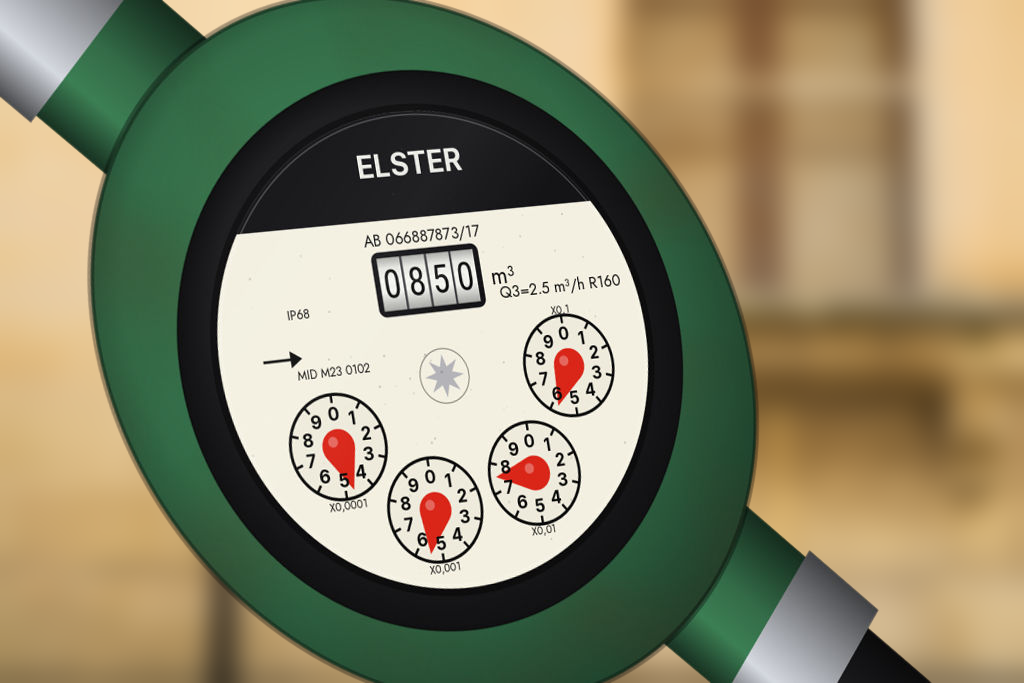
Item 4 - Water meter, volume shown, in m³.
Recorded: 850.5754 m³
